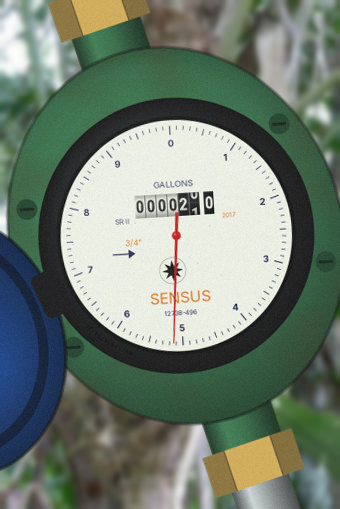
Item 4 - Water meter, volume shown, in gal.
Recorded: 205.1 gal
